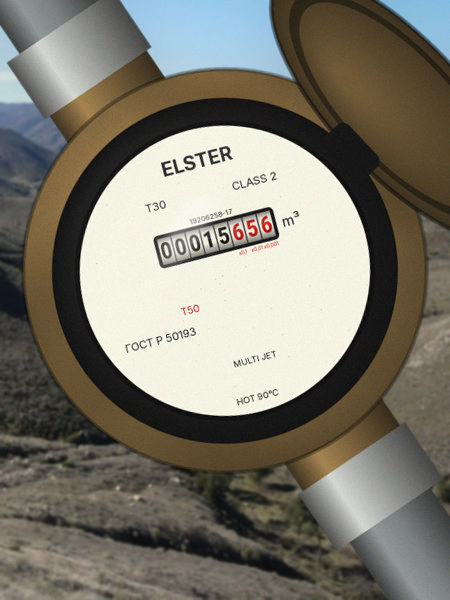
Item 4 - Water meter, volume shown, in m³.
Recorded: 15.656 m³
